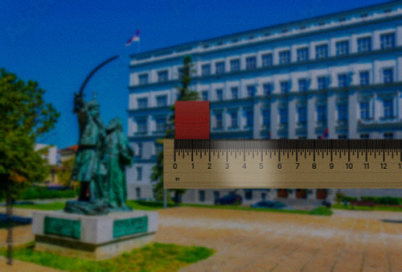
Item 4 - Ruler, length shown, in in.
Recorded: 2 in
